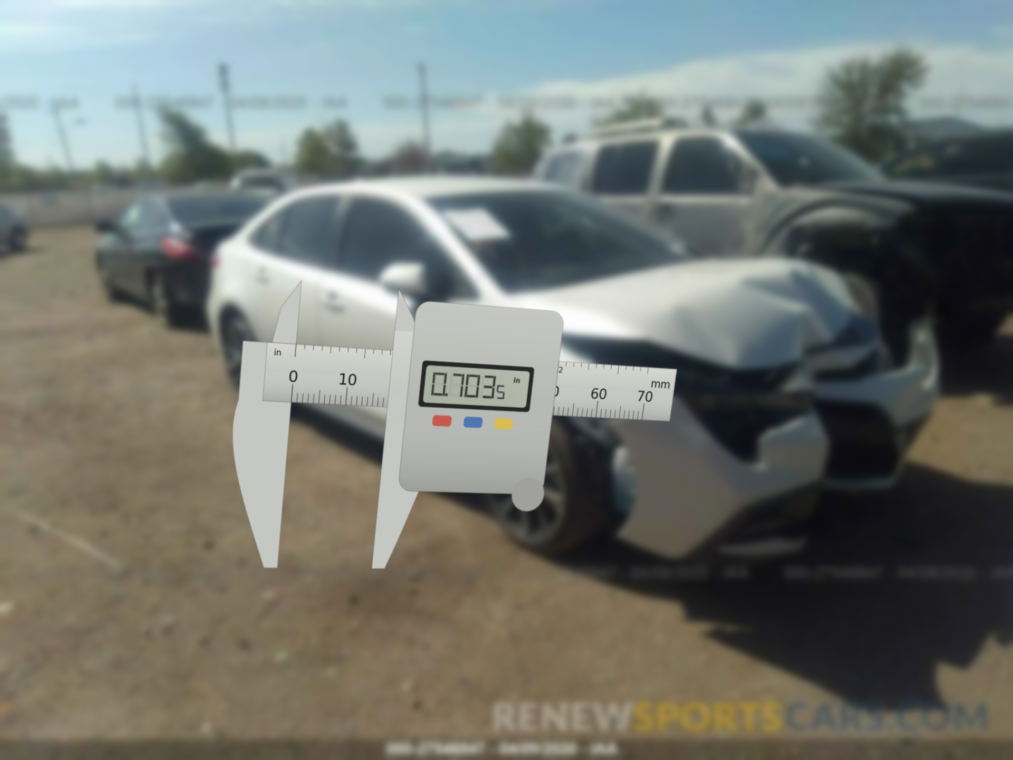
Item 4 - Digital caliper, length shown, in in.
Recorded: 0.7035 in
